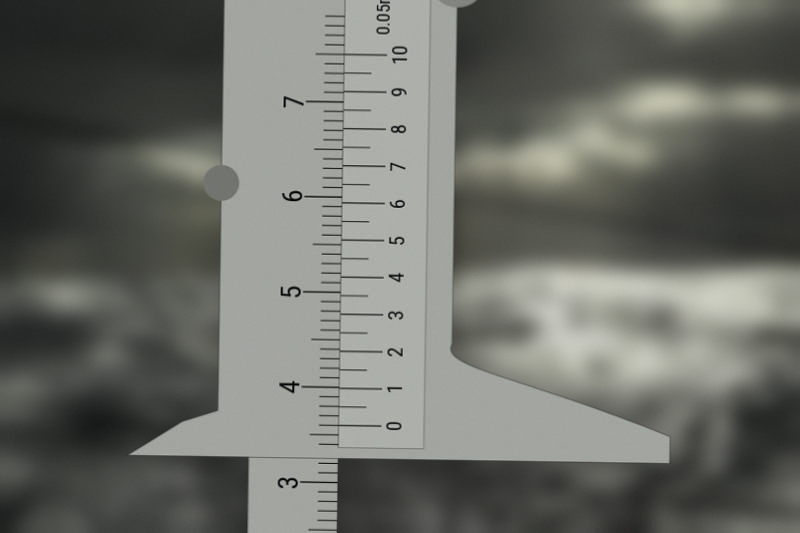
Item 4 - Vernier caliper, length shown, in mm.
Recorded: 36.0 mm
